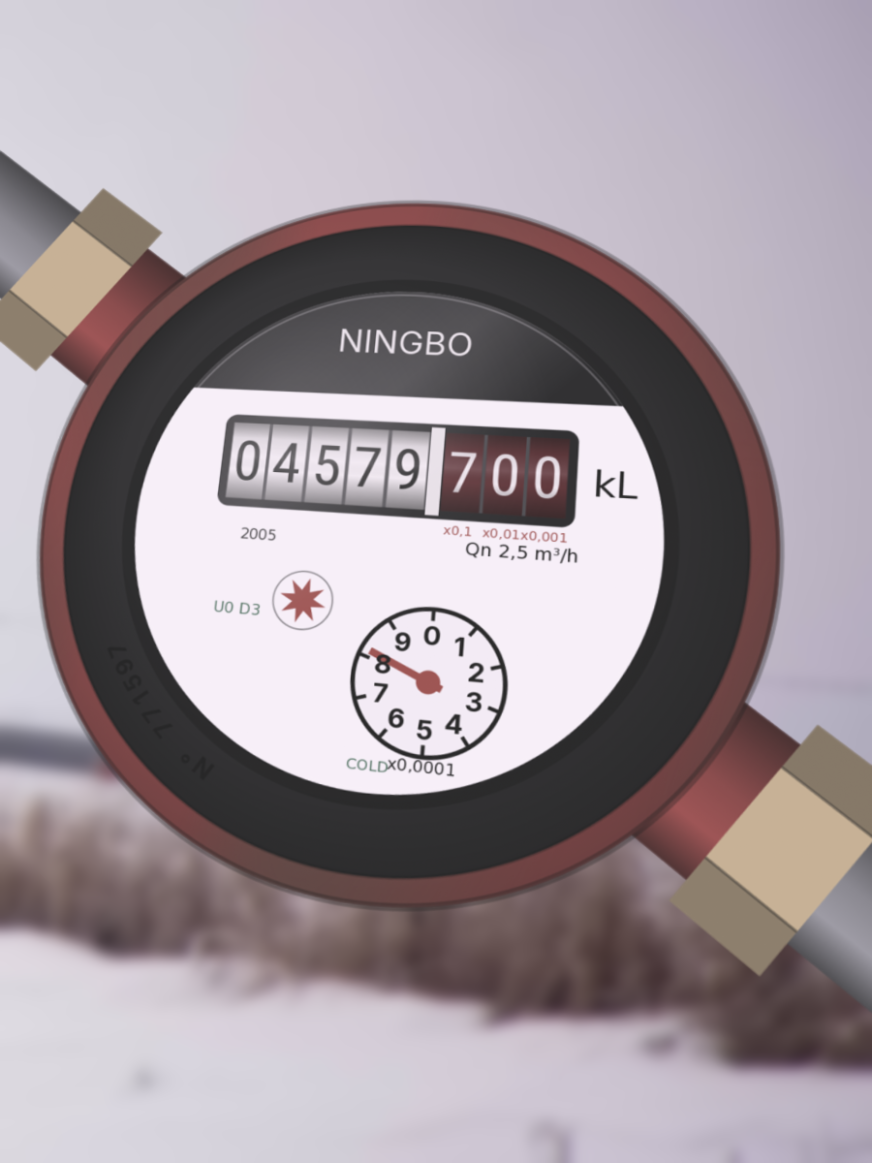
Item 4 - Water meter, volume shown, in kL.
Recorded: 4579.7008 kL
